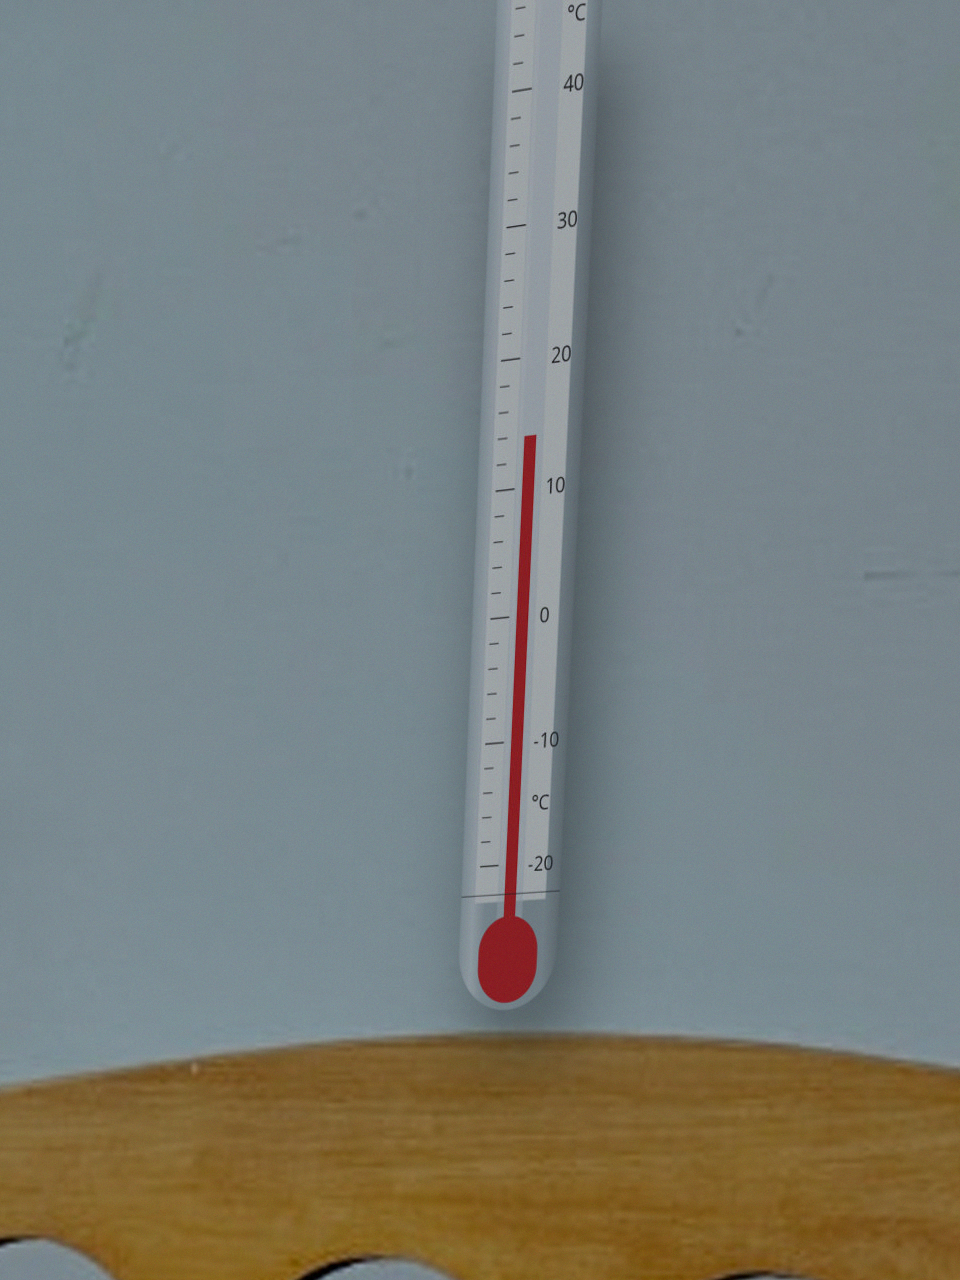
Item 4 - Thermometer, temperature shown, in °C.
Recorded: 14 °C
